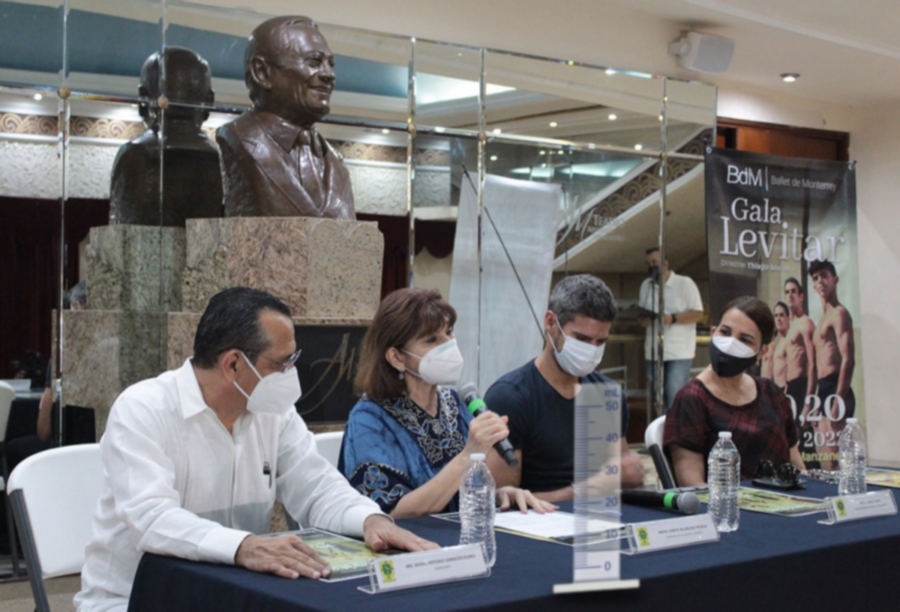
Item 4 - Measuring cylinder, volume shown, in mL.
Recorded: 5 mL
